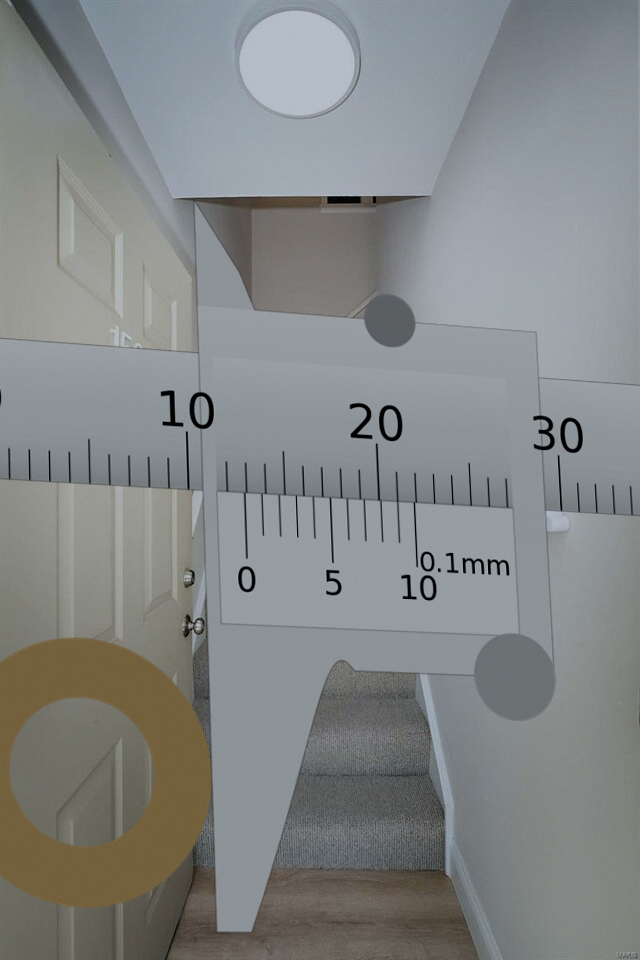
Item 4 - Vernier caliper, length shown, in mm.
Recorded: 12.9 mm
